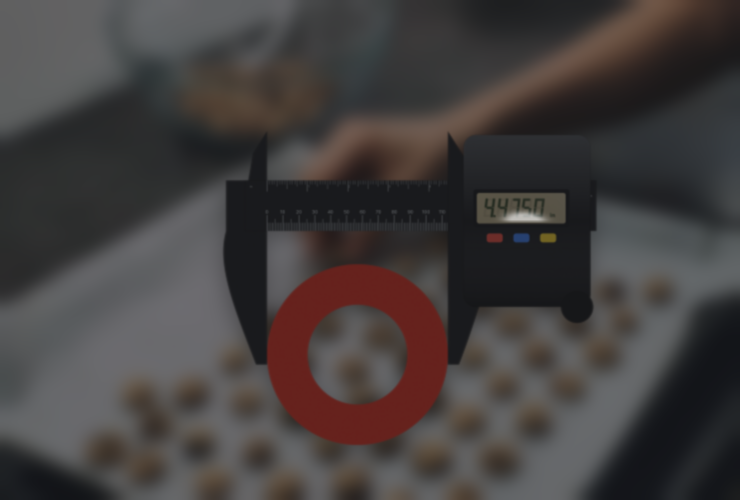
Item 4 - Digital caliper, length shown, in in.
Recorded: 4.4750 in
